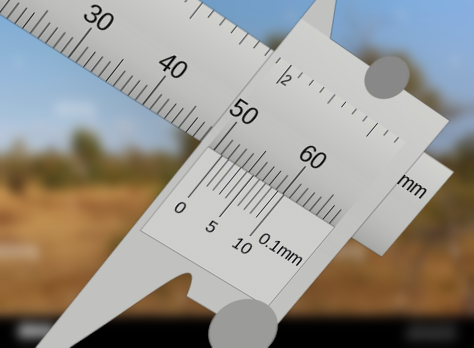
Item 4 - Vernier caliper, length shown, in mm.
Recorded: 51.2 mm
